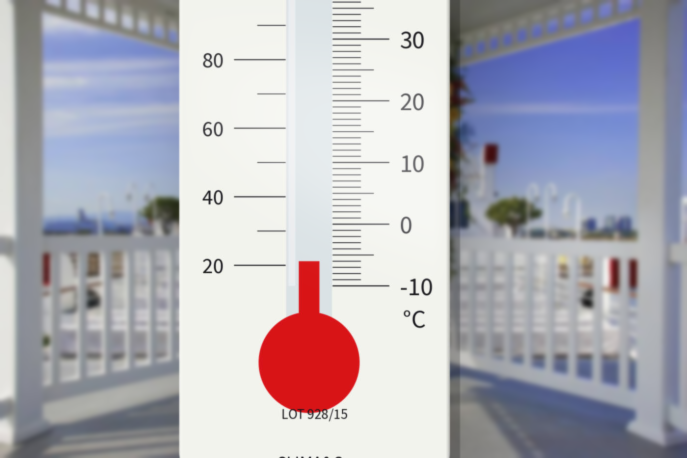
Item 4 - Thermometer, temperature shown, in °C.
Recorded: -6 °C
